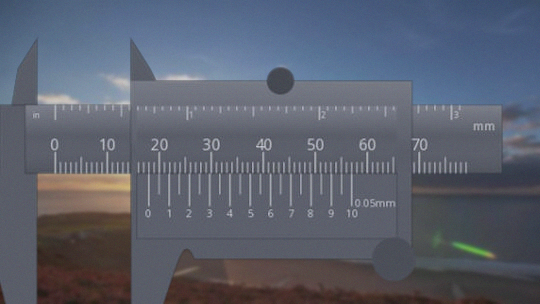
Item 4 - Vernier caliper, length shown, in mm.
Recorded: 18.0 mm
